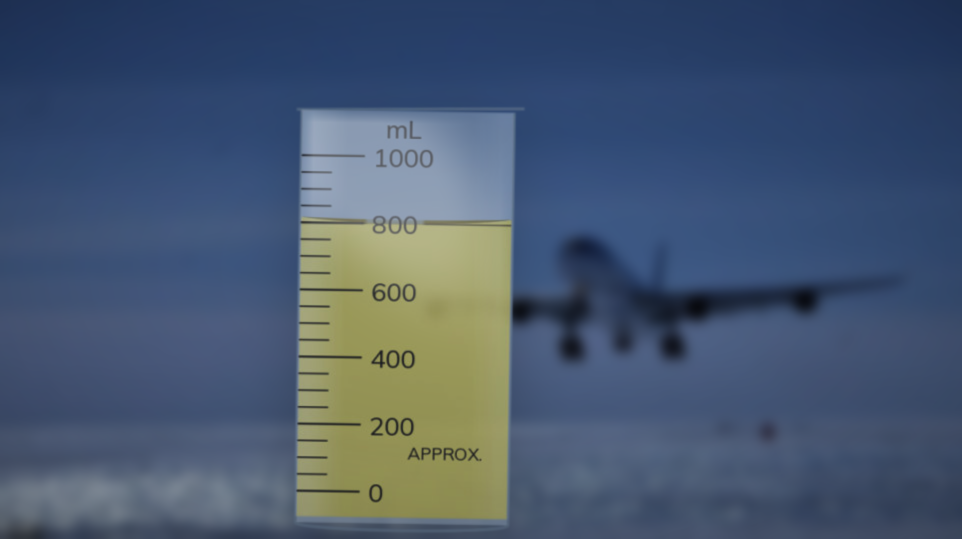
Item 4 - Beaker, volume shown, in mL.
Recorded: 800 mL
